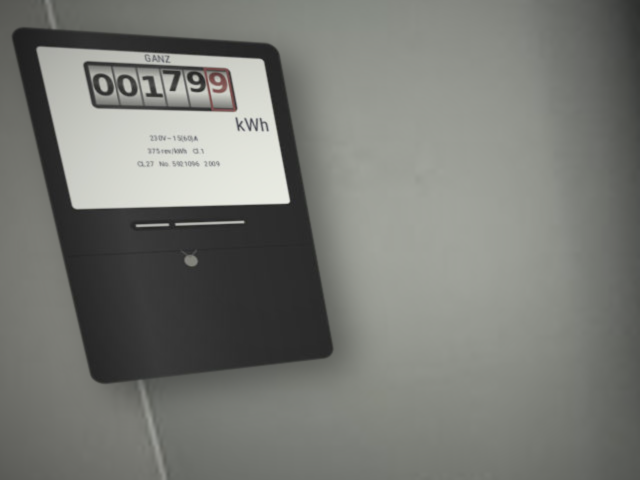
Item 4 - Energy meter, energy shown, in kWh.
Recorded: 179.9 kWh
